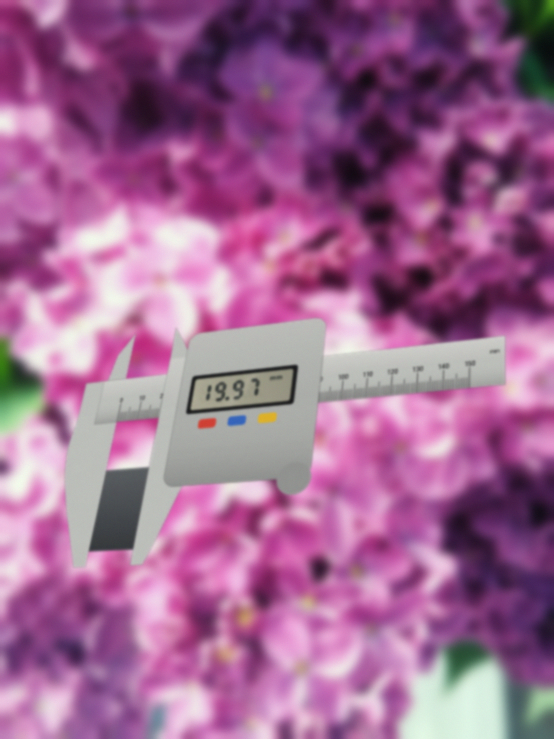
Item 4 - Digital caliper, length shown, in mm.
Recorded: 19.97 mm
